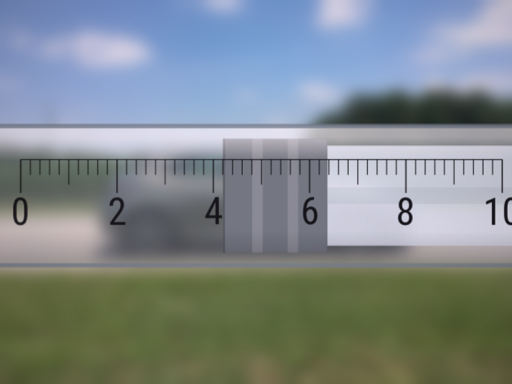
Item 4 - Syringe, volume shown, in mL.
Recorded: 4.2 mL
